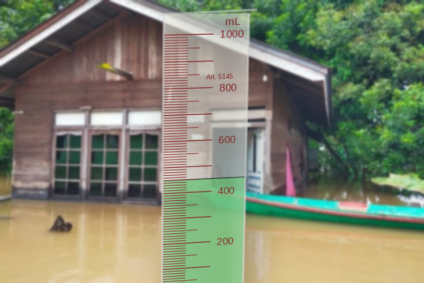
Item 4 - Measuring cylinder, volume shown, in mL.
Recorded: 450 mL
